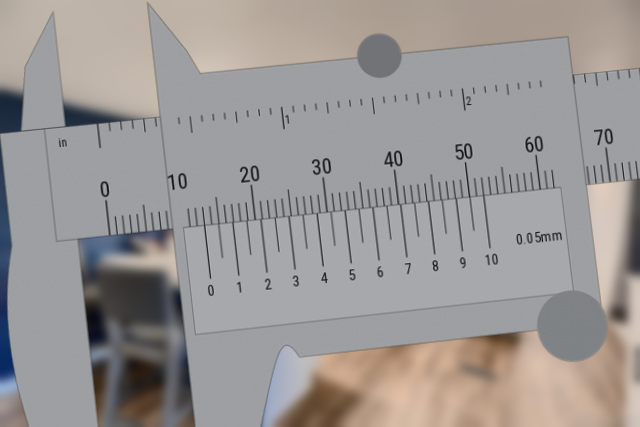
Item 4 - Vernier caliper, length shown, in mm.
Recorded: 13.0 mm
